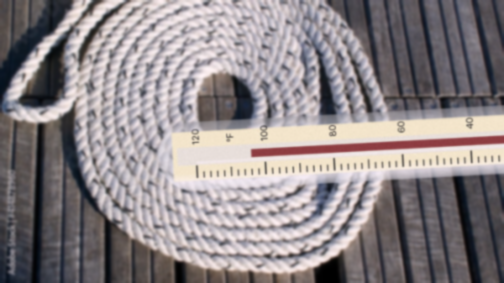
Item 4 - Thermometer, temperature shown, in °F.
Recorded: 104 °F
